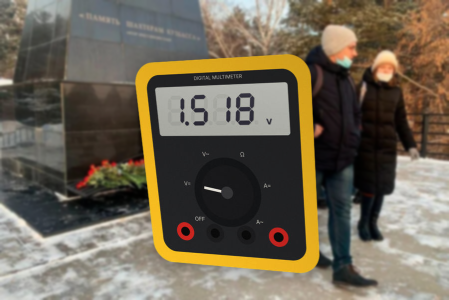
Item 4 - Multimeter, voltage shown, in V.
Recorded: 1.518 V
